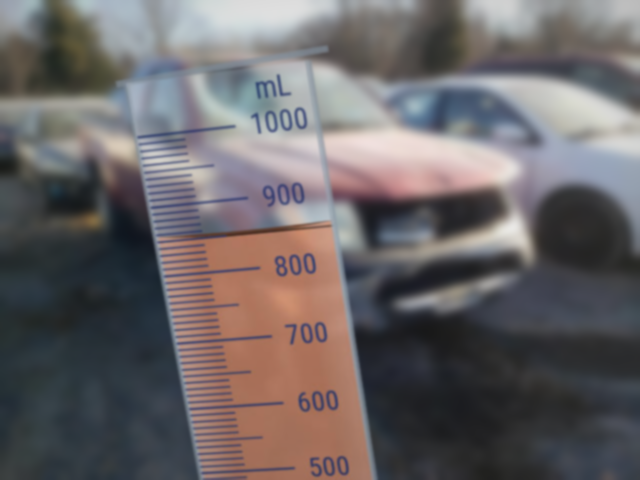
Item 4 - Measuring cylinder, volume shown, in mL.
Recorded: 850 mL
